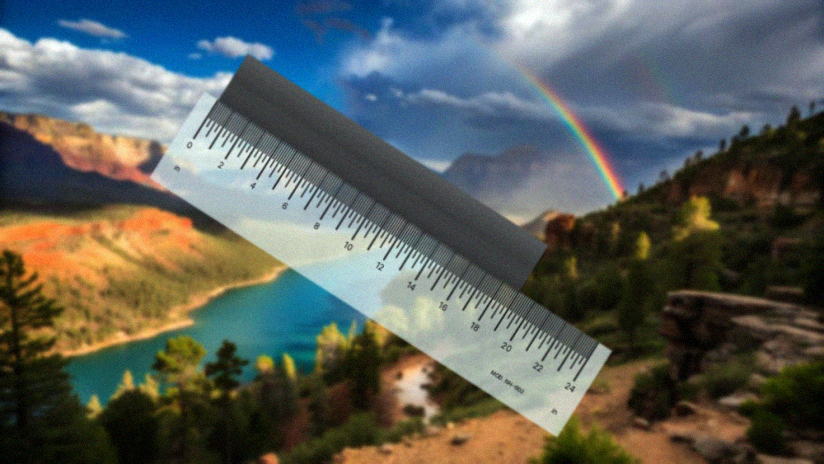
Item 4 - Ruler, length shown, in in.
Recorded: 19 in
